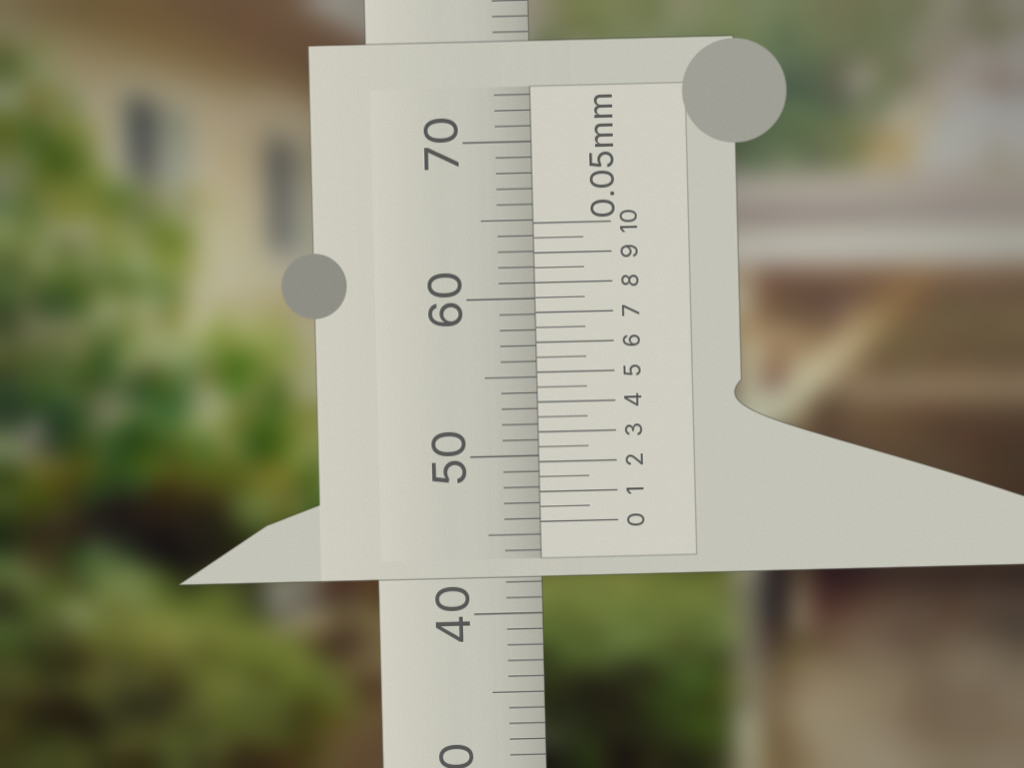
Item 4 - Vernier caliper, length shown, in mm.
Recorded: 45.8 mm
